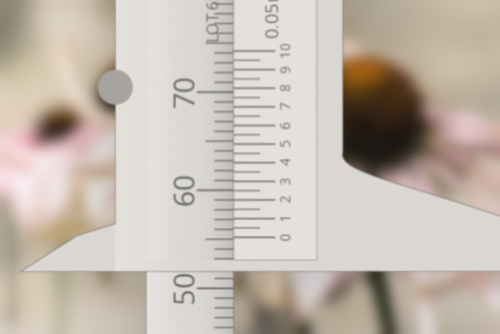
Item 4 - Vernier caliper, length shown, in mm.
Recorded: 55.2 mm
